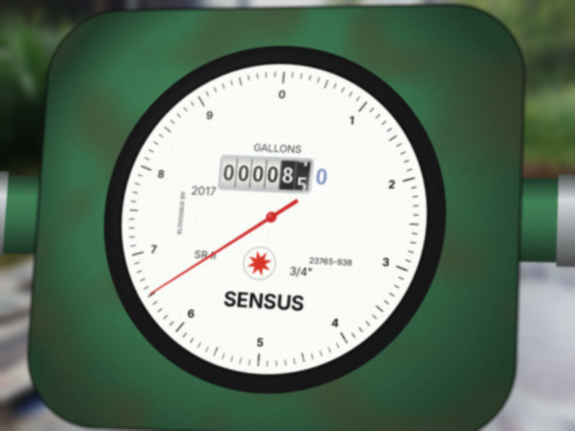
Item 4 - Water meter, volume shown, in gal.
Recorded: 846.5 gal
